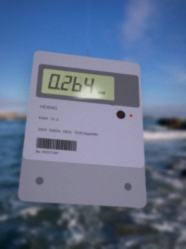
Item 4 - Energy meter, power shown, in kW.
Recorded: 0.264 kW
